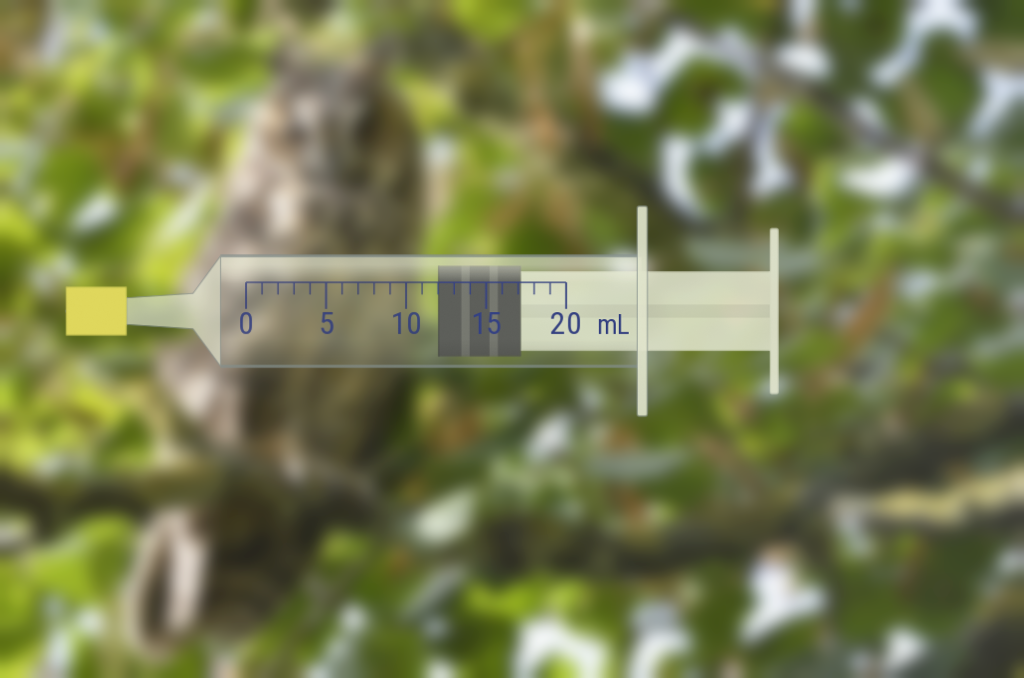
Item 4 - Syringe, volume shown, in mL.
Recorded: 12 mL
